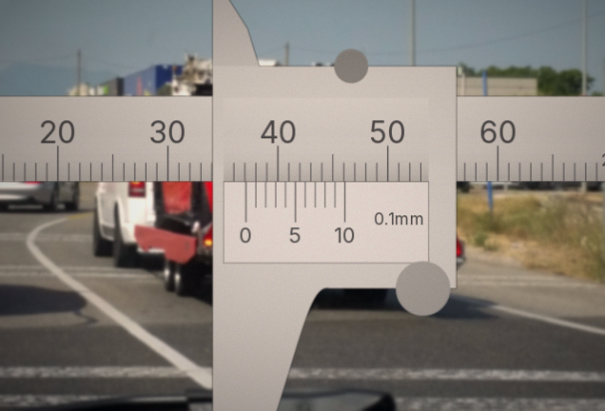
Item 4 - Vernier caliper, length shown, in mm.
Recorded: 37.1 mm
